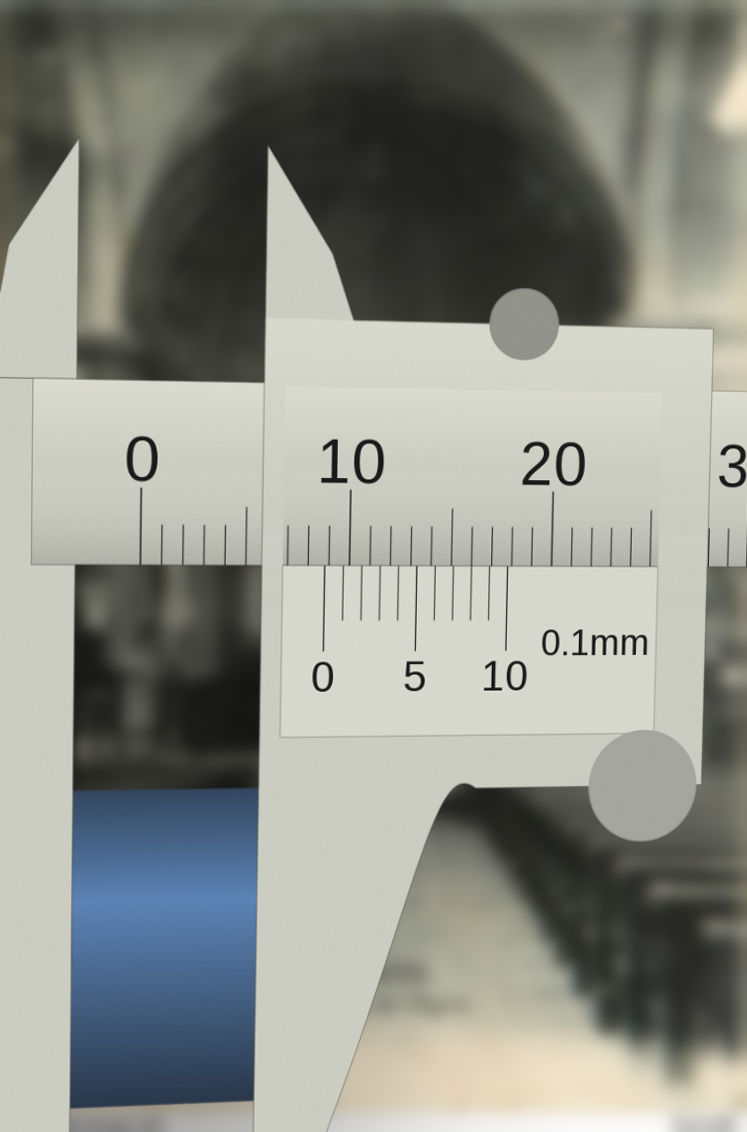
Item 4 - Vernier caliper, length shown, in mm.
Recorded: 8.8 mm
